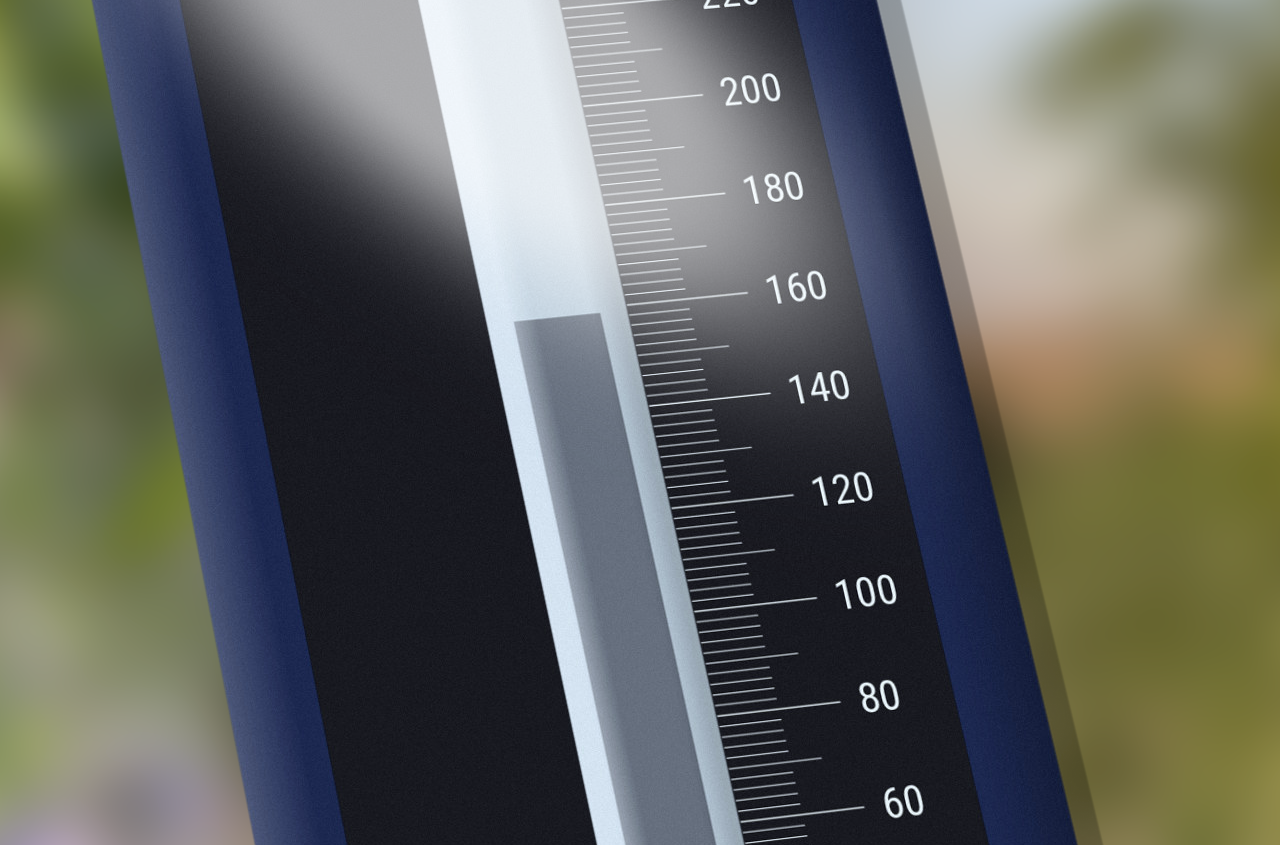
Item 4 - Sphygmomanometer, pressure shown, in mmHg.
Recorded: 159 mmHg
